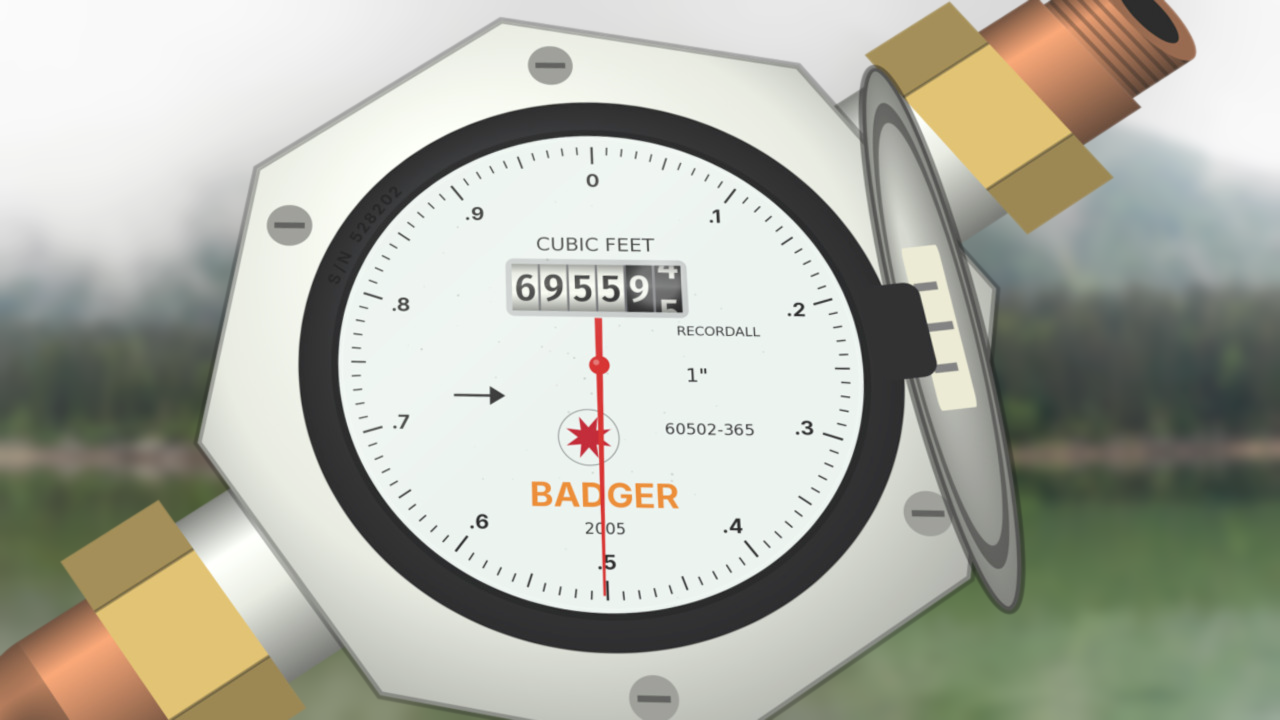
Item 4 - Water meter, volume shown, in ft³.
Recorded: 695594.50 ft³
